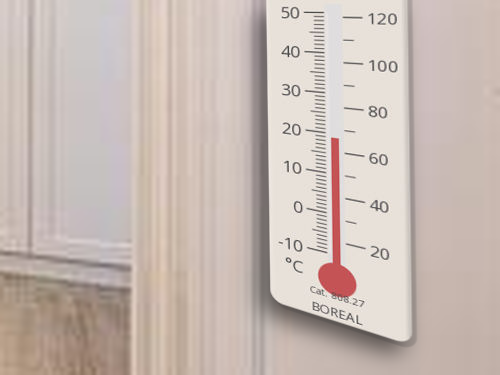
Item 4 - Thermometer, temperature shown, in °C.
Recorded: 19 °C
